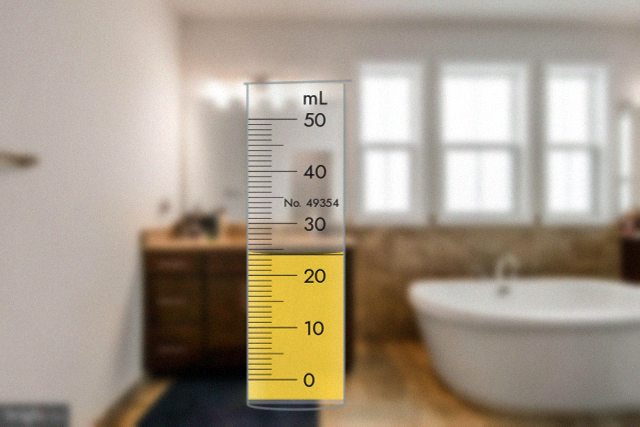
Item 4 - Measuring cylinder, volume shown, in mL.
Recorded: 24 mL
